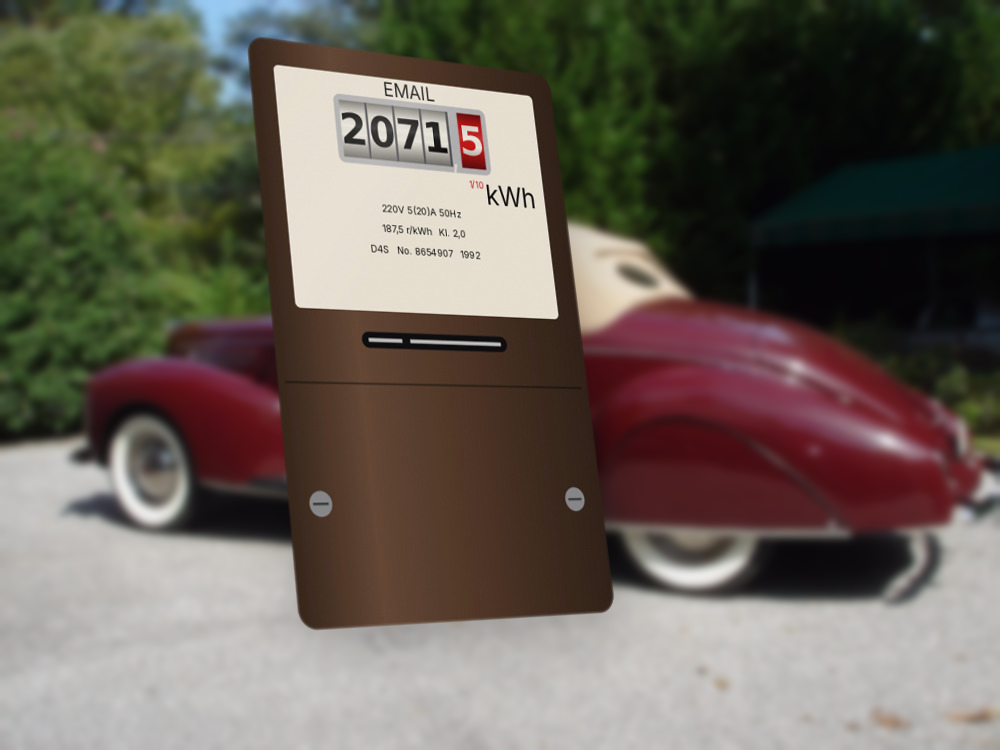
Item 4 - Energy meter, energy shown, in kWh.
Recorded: 2071.5 kWh
